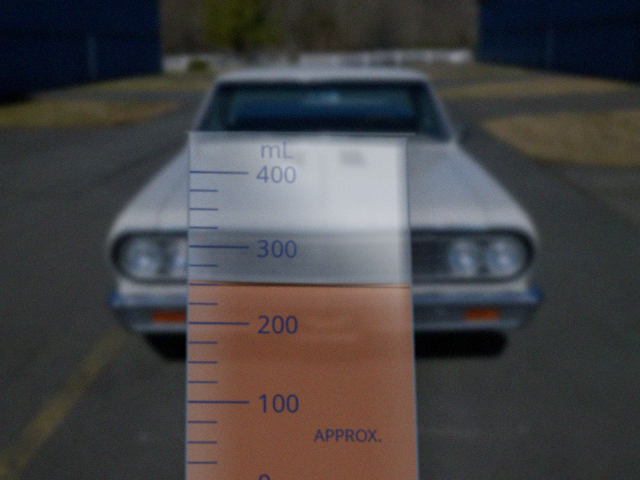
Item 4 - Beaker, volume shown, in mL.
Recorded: 250 mL
